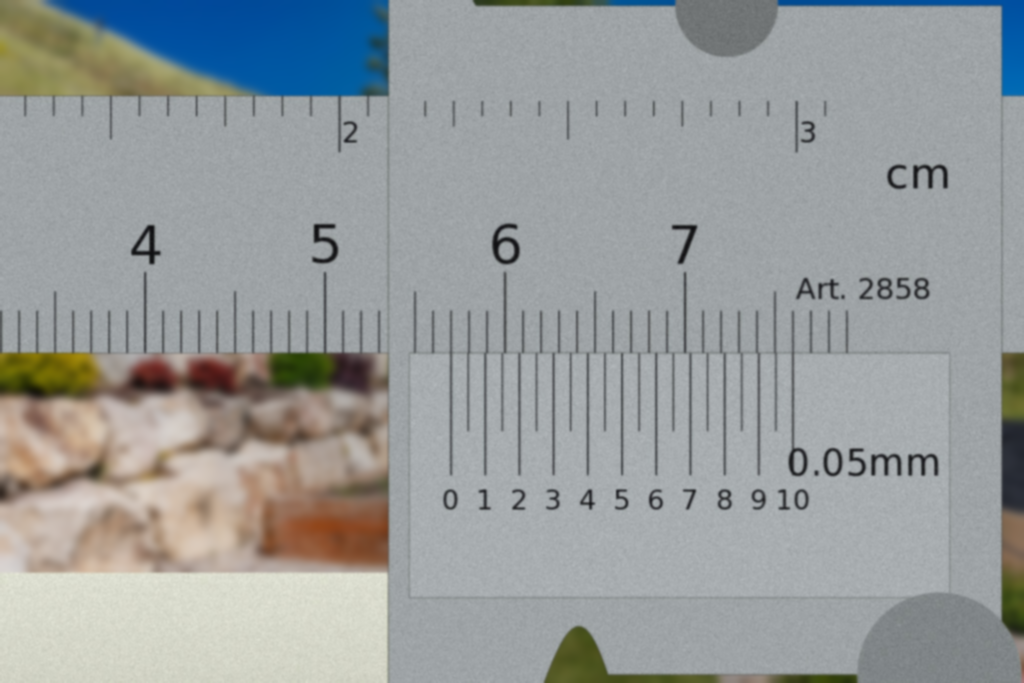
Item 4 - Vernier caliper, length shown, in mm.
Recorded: 57.0 mm
